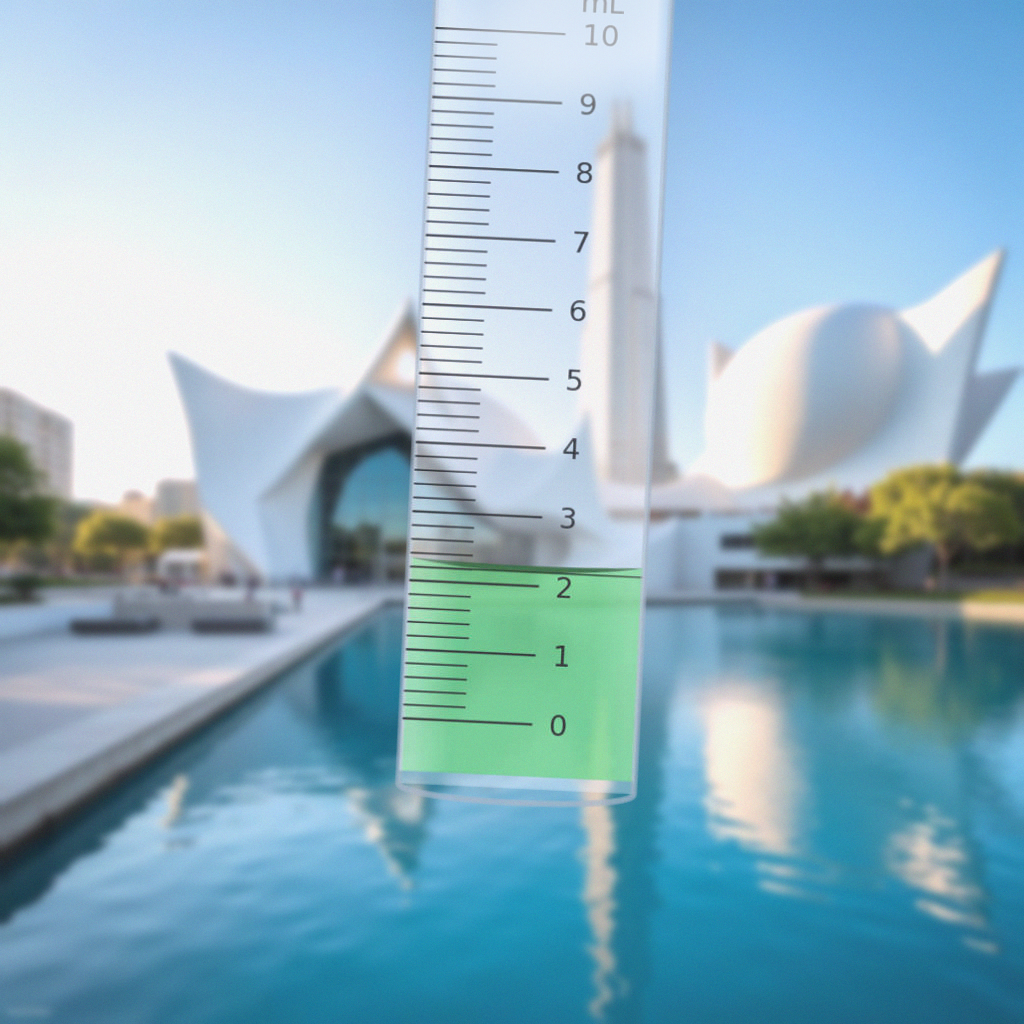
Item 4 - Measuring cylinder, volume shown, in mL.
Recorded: 2.2 mL
